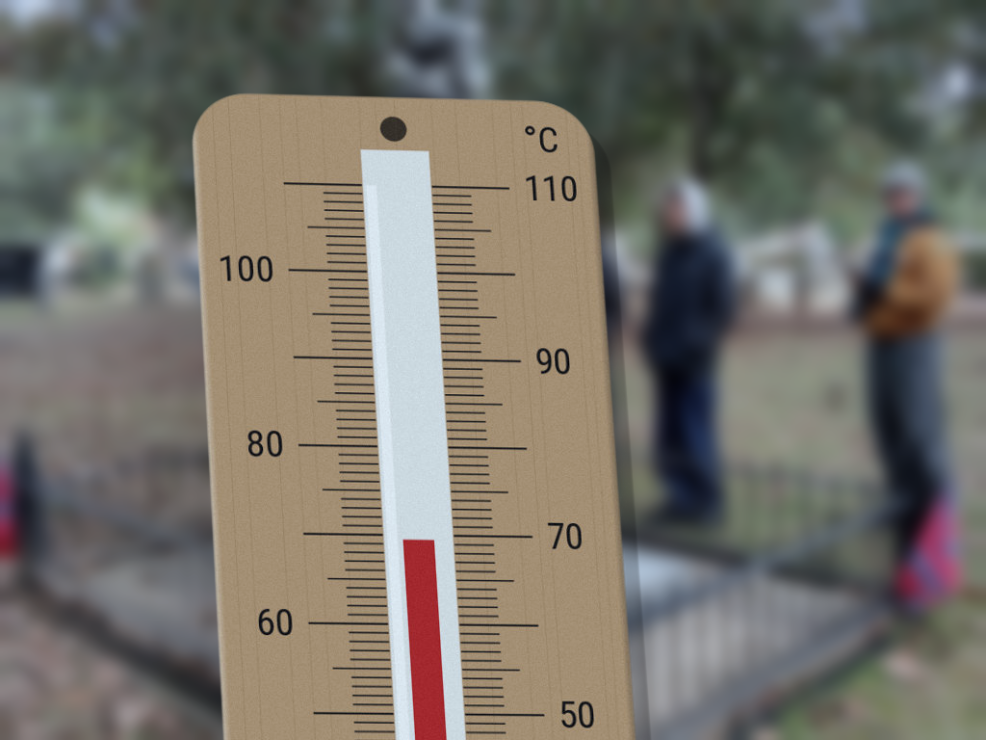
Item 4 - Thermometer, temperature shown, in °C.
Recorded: 69.5 °C
